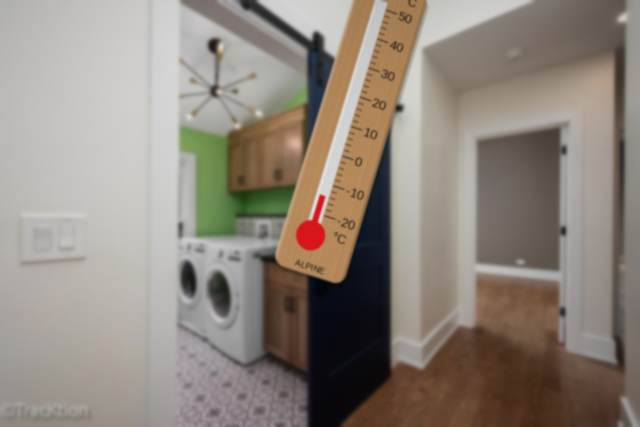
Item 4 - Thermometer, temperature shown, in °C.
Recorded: -14 °C
